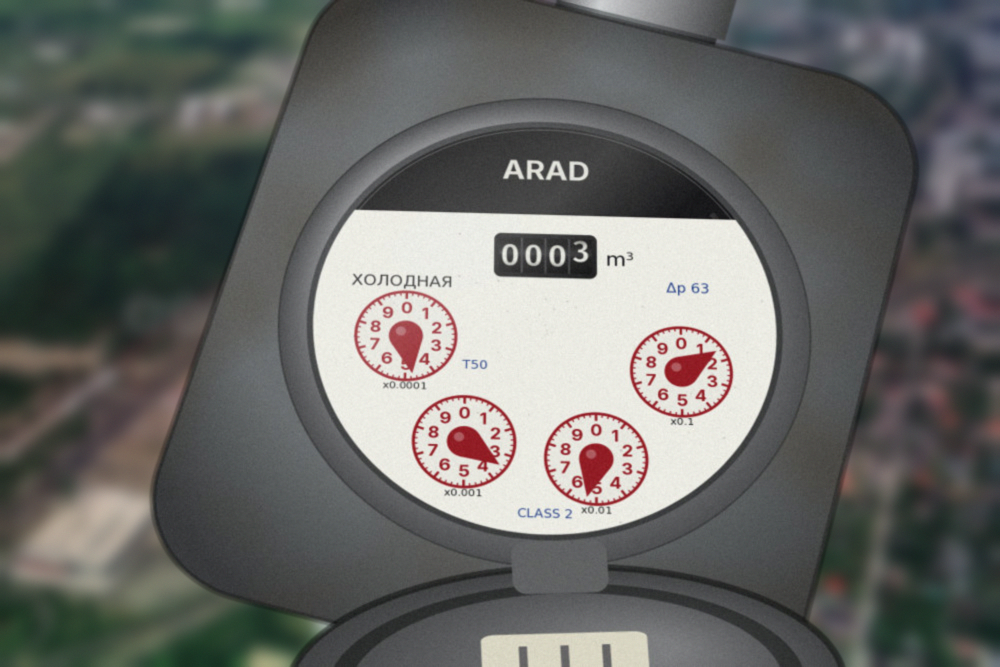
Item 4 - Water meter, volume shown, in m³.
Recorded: 3.1534 m³
